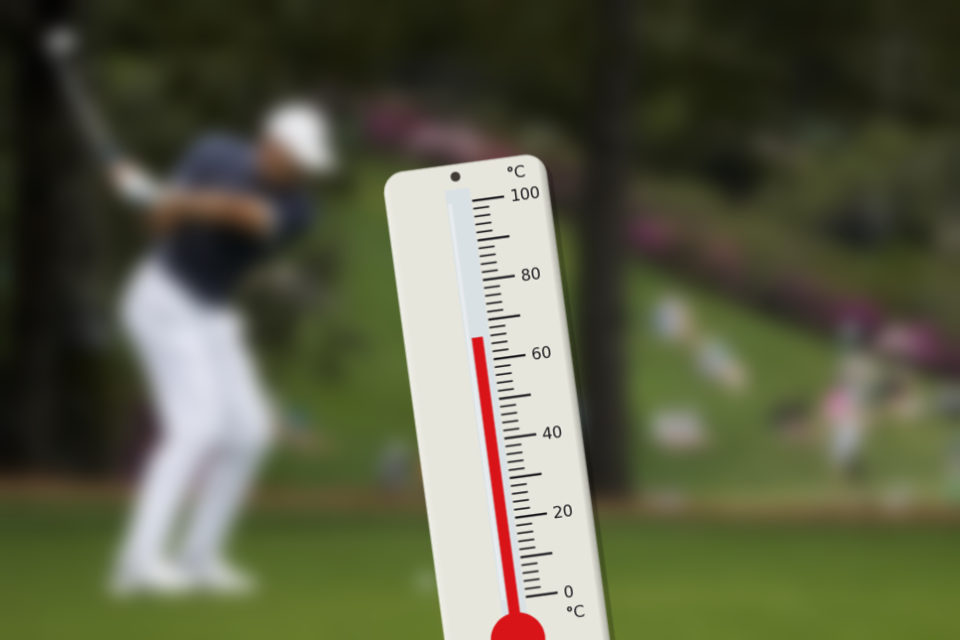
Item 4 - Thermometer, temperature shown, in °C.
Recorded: 66 °C
